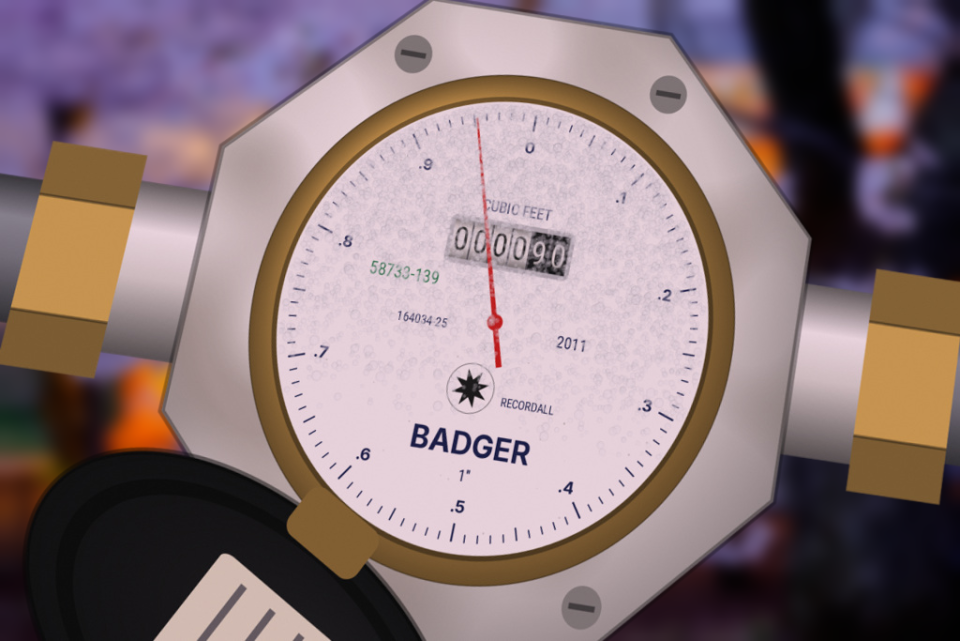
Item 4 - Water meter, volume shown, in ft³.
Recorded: 89.95 ft³
